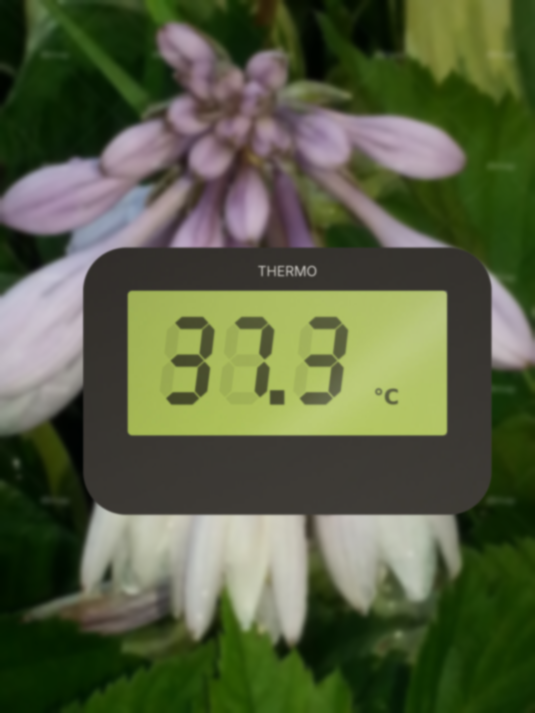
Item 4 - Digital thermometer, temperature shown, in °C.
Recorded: 37.3 °C
